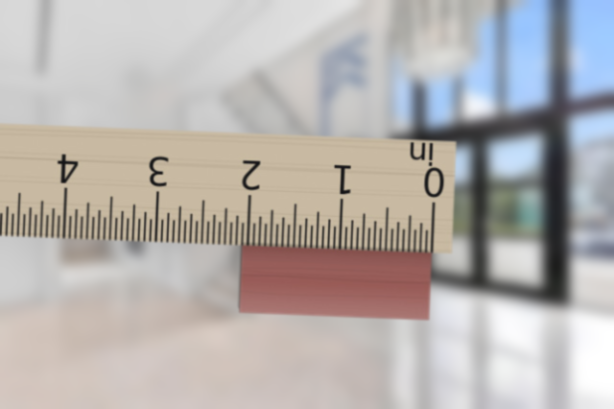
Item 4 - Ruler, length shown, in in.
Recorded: 2.0625 in
